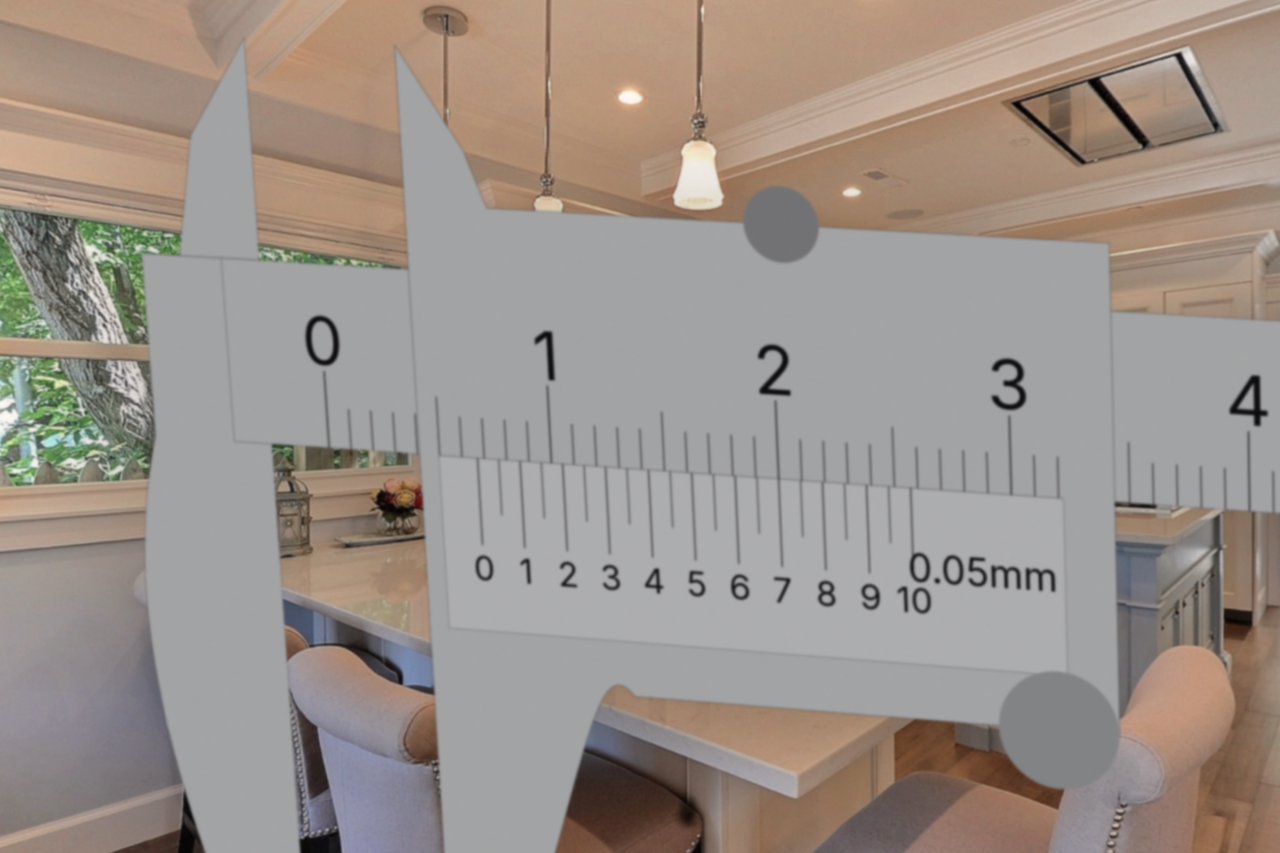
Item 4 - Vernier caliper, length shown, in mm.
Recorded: 6.7 mm
